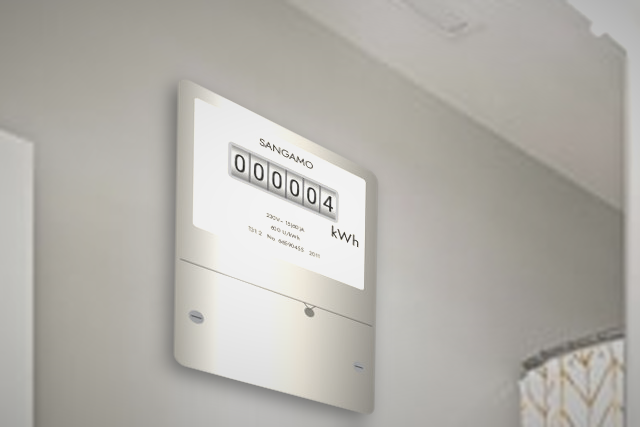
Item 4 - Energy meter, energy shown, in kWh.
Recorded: 4 kWh
